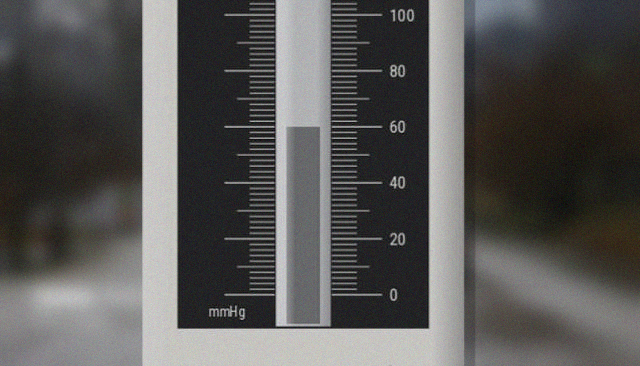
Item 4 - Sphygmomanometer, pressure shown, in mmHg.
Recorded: 60 mmHg
